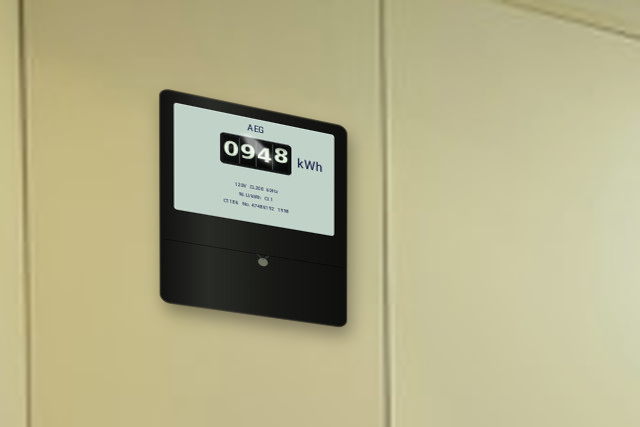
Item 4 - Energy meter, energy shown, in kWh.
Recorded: 948 kWh
